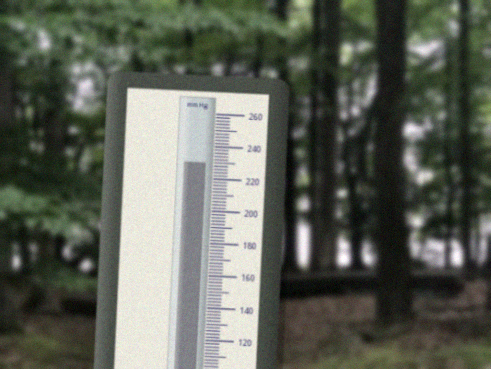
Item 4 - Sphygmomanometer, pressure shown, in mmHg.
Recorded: 230 mmHg
